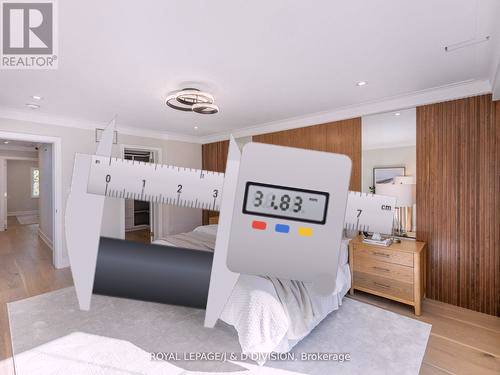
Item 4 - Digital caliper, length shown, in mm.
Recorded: 31.83 mm
